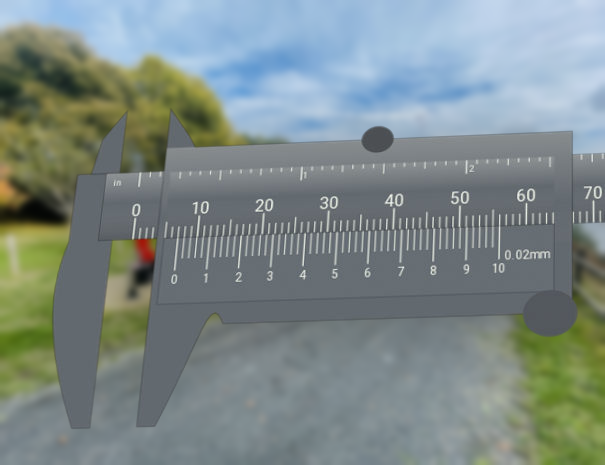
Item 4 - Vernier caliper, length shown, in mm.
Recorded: 7.0 mm
